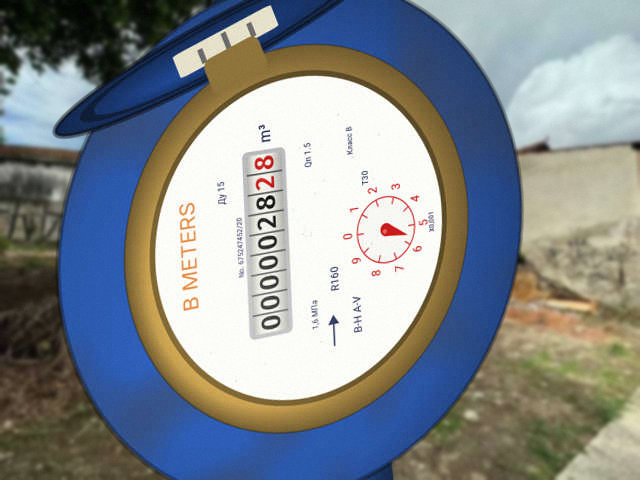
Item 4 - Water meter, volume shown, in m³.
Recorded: 28.285 m³
